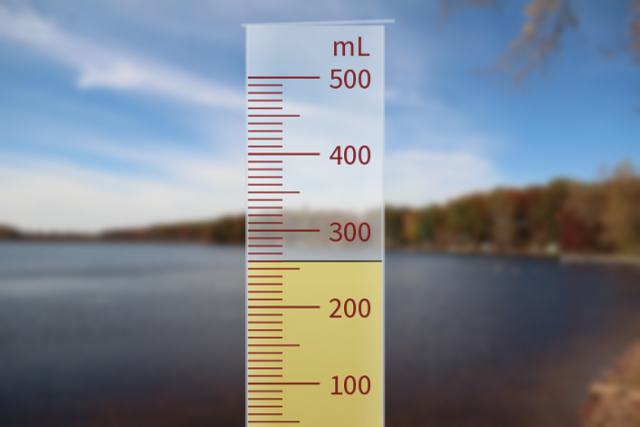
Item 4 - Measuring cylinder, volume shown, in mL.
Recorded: 260 mL
